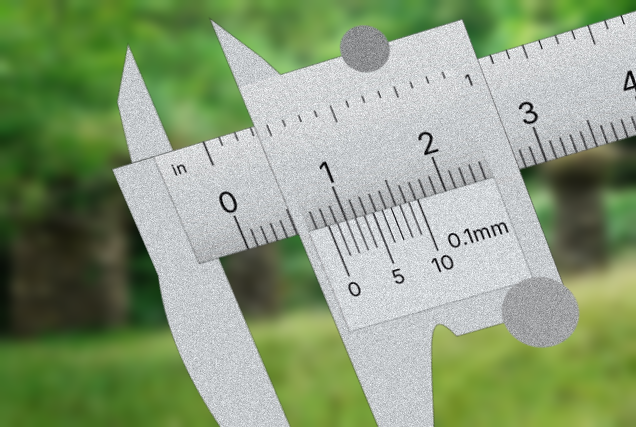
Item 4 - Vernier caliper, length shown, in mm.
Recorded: 8.2 mm
